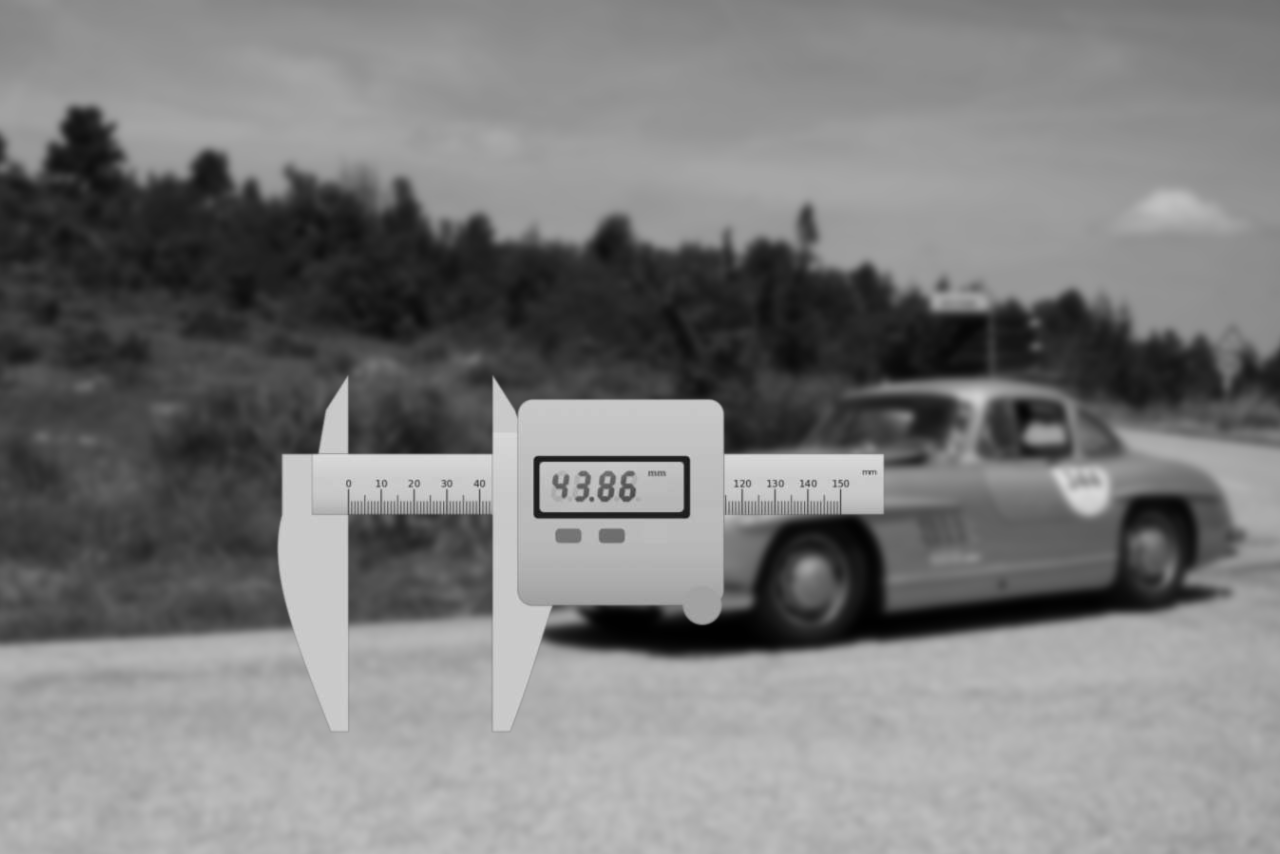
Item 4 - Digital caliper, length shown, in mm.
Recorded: 43.86 mm
